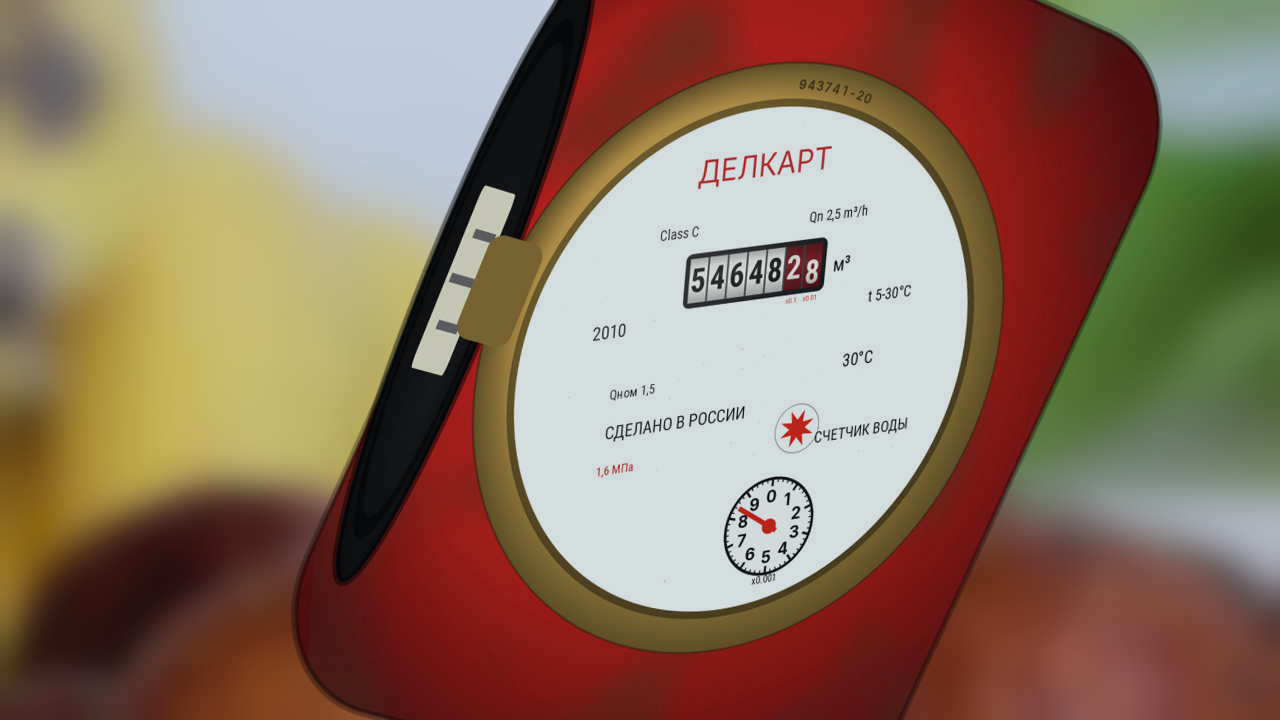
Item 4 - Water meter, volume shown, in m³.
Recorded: 54648.278 m³
